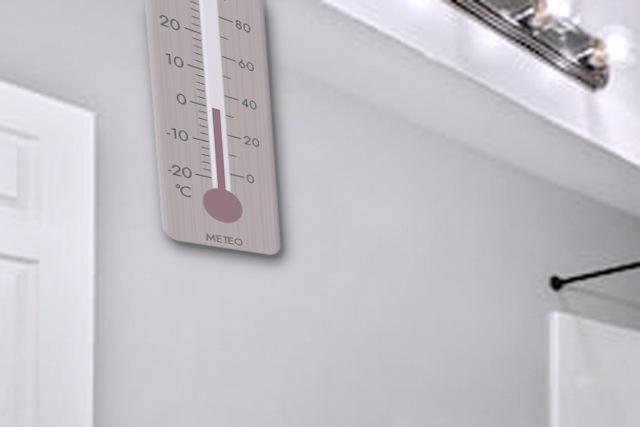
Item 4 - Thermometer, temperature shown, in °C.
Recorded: 0 °C
